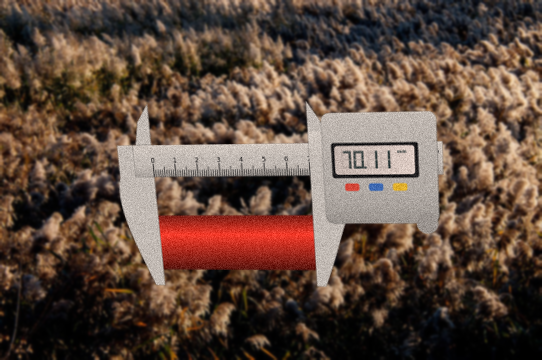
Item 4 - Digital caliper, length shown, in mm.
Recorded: 70.11 mm
